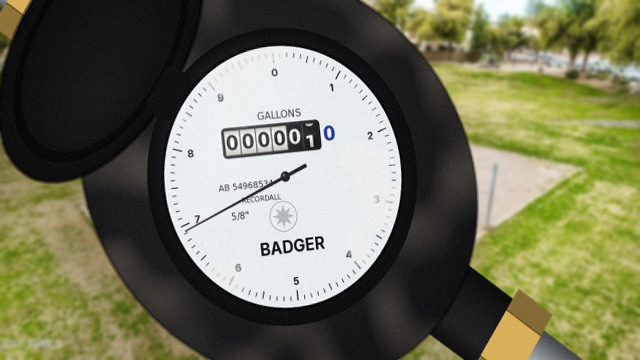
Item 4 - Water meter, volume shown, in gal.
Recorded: 6.9 gal
